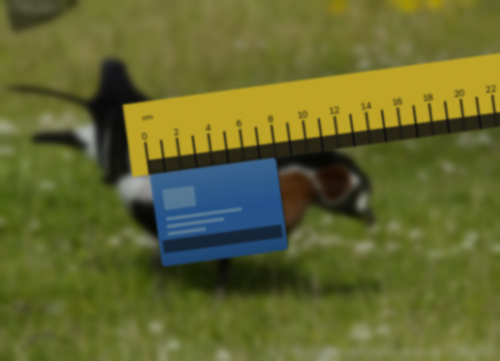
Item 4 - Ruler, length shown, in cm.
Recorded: 8 cm
